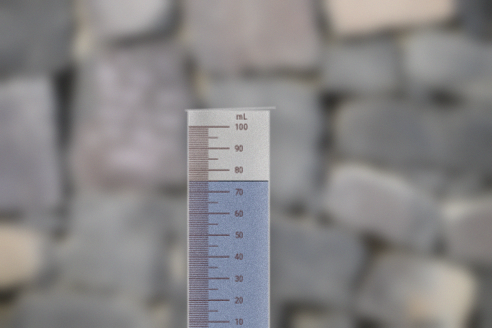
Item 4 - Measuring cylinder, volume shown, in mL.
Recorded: 75 mL
